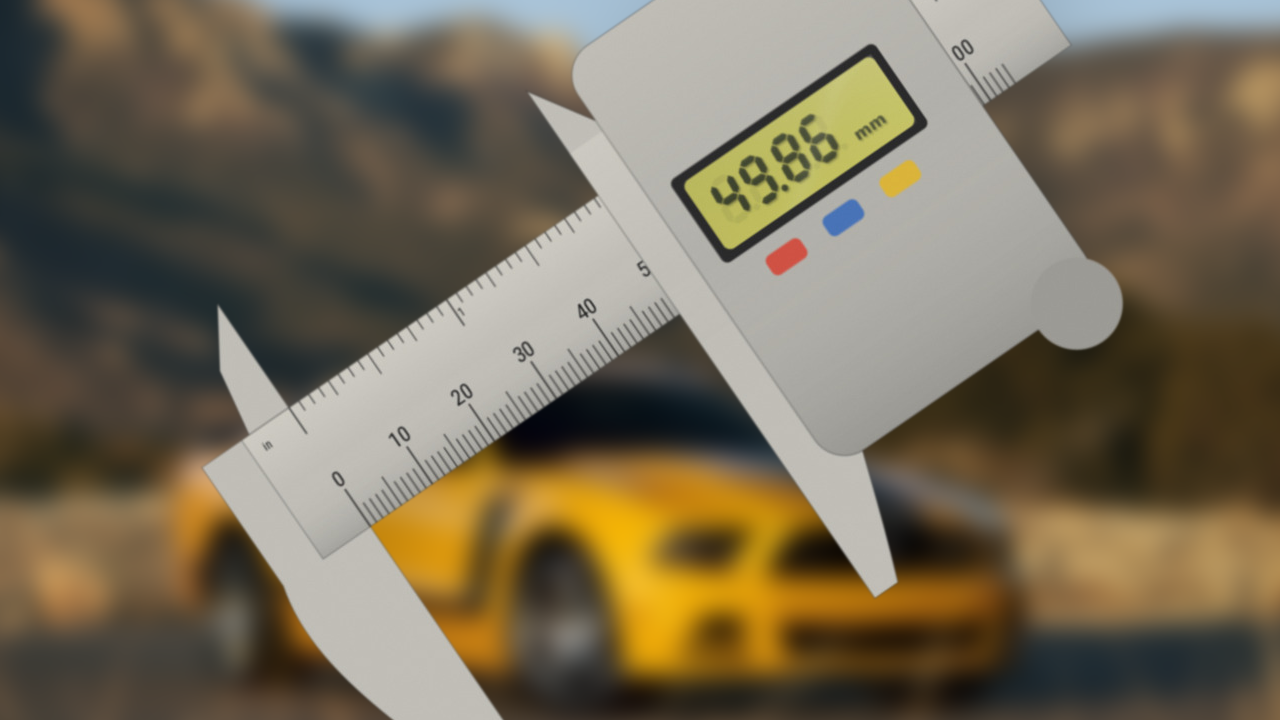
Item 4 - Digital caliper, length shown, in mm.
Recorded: 49.86 mm
